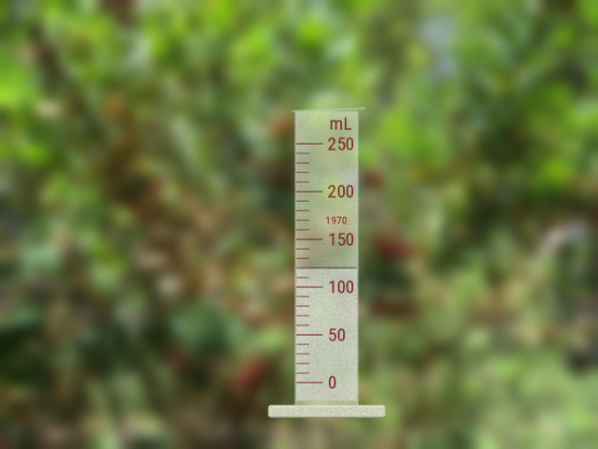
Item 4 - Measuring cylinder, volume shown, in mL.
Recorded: 120 mL
